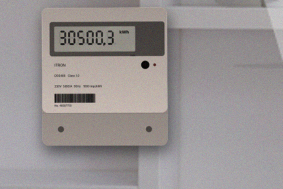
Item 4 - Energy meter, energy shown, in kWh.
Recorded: 30500.3 kWh
